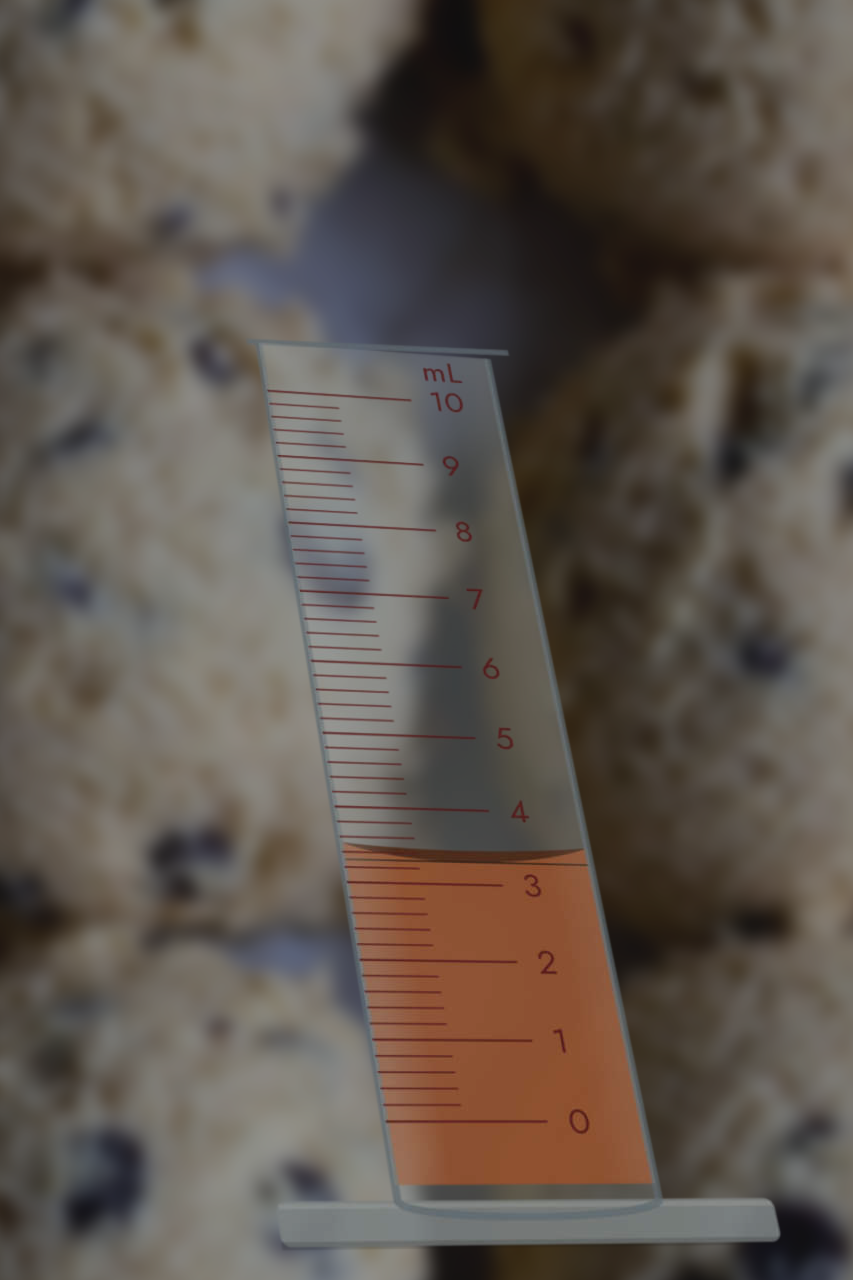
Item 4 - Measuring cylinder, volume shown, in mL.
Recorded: 3.3 mL
